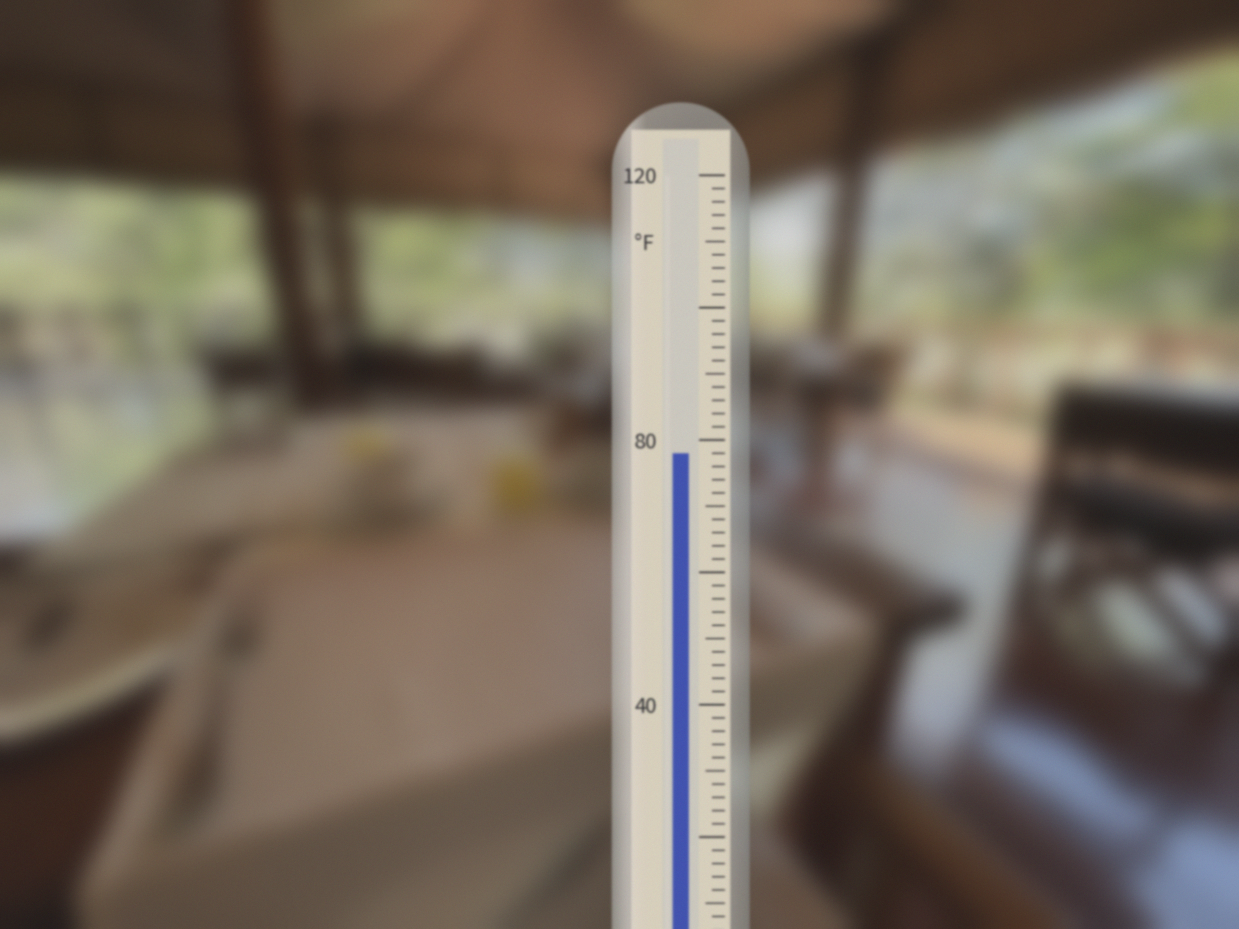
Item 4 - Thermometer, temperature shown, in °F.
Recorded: 78 °F
